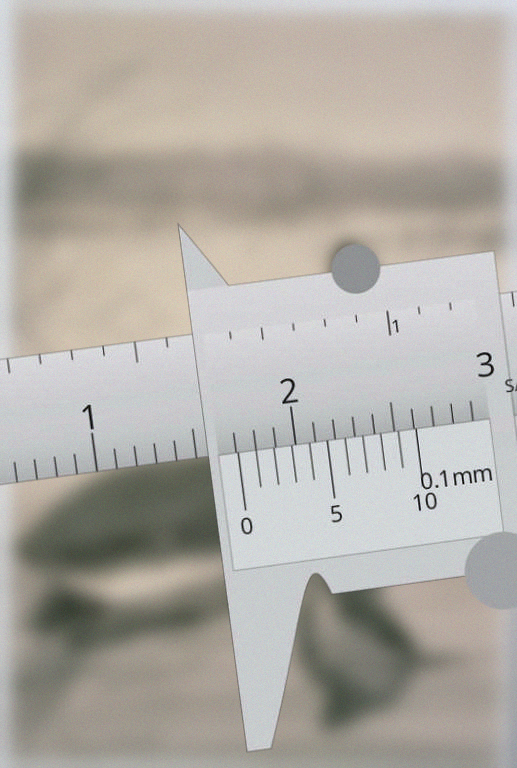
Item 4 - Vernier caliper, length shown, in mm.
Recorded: 17.1 mm
